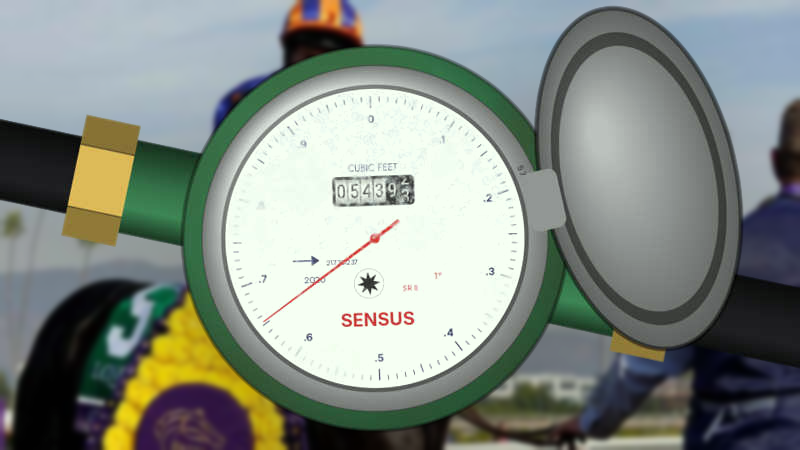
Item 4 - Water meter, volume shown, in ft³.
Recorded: 54392.65 ft³
